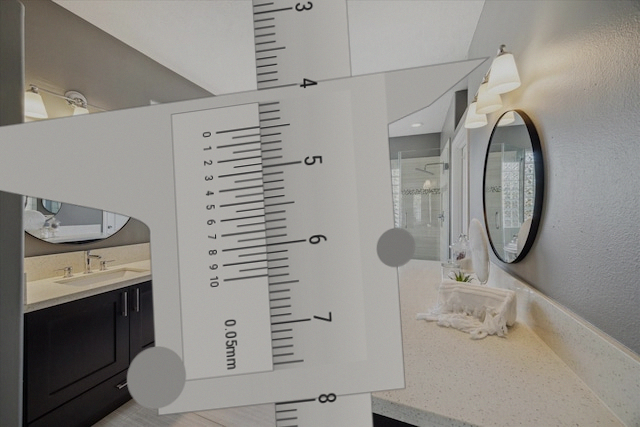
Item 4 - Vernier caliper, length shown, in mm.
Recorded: 44.8 mm
